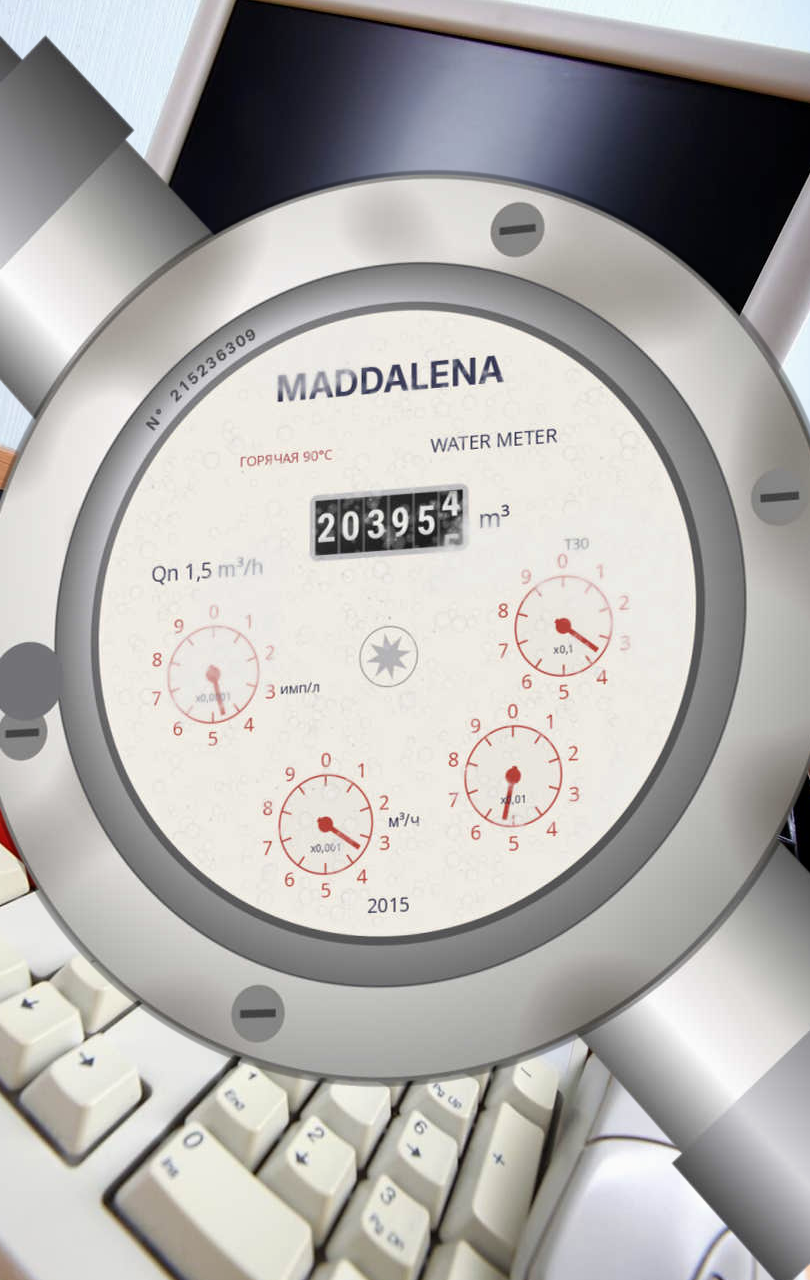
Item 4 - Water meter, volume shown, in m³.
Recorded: 203954.3534 m³
